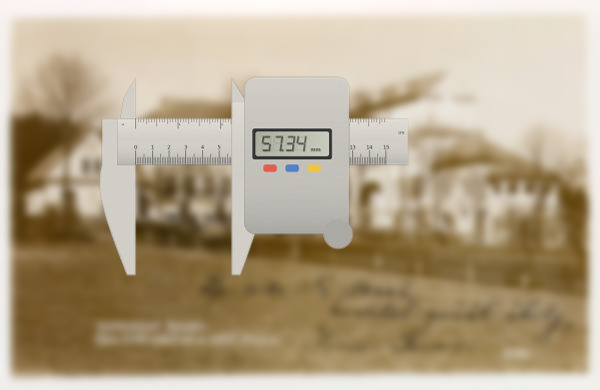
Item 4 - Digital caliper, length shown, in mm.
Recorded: 57.34 mm
